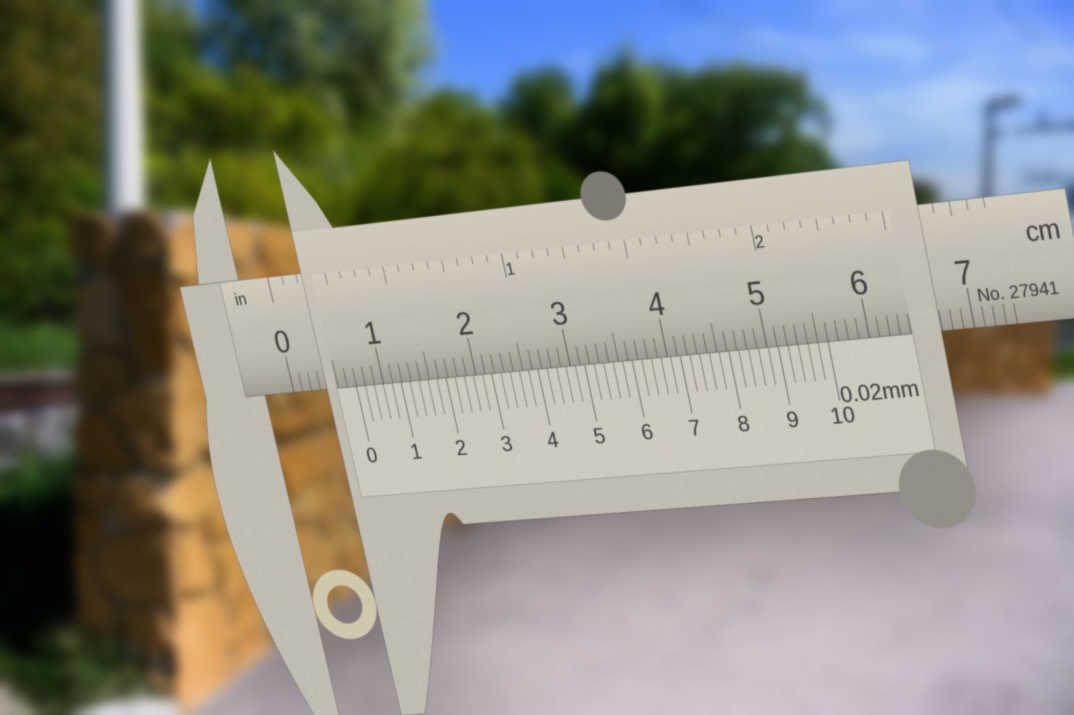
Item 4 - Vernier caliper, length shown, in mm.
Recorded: 7.0 mm
